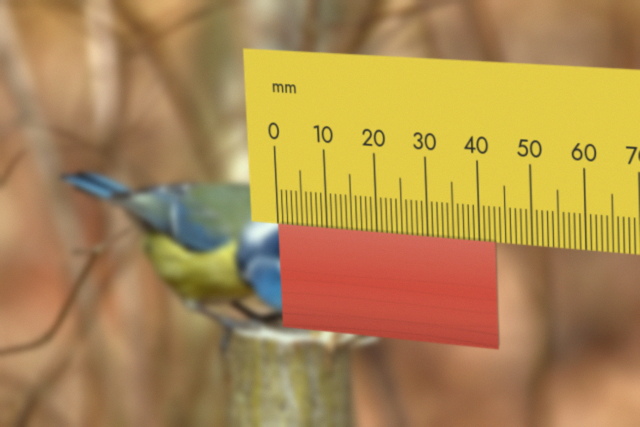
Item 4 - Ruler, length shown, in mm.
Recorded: 43 mm
